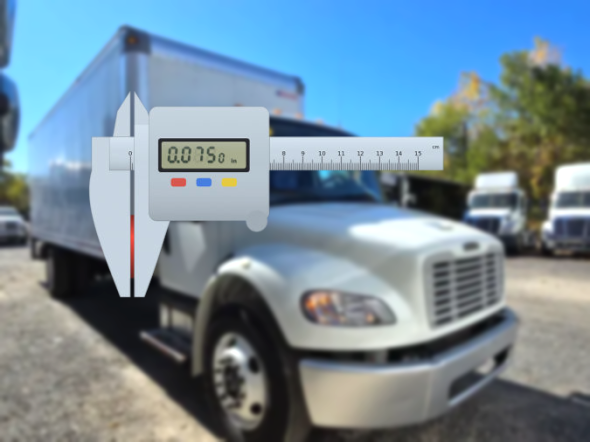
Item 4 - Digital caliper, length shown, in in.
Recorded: 0.0750 in
